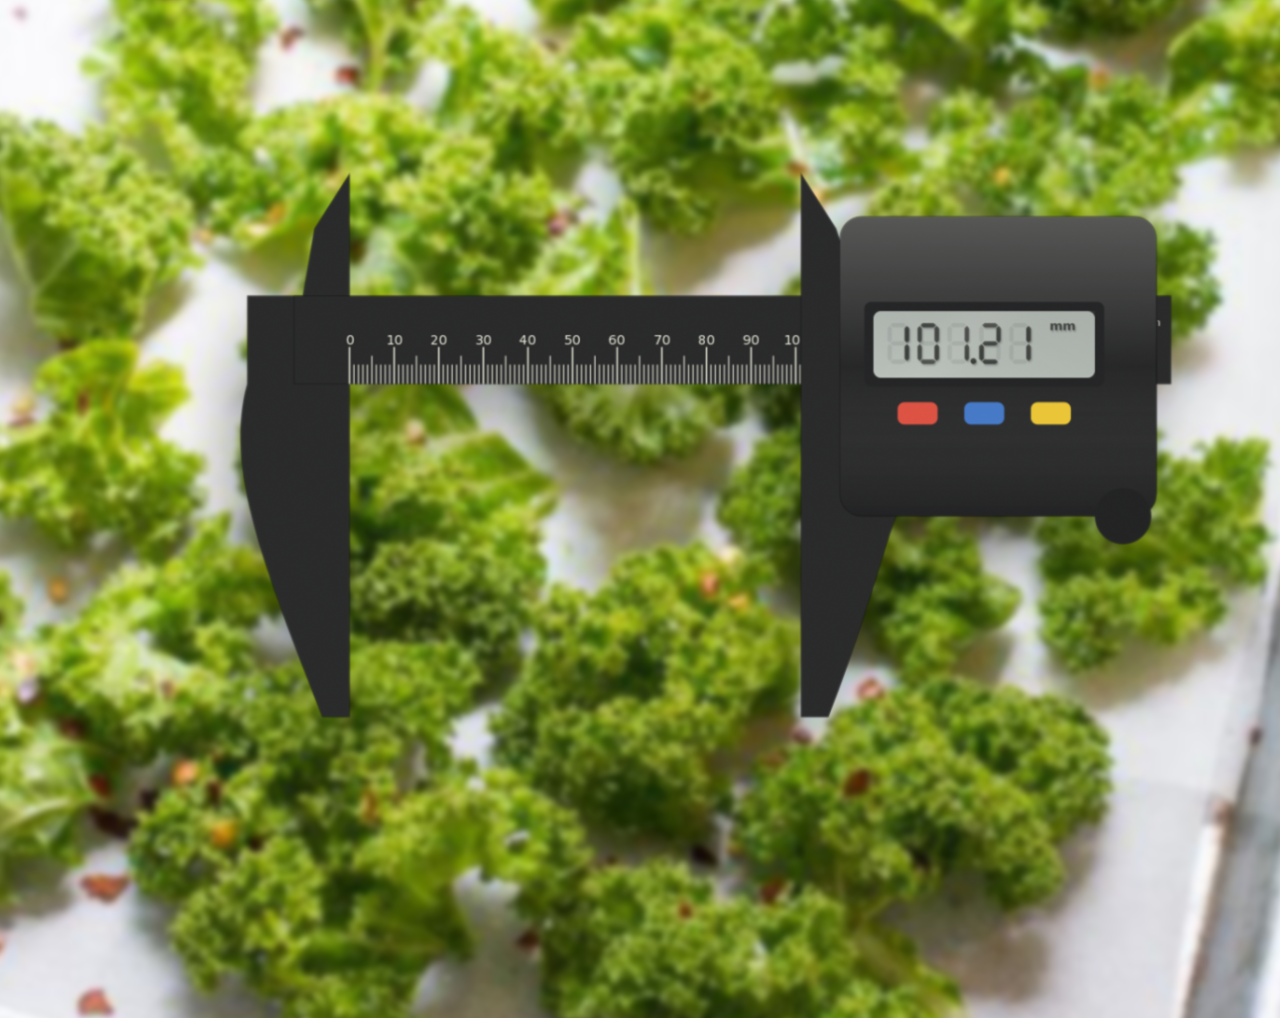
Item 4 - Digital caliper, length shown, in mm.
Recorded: 101.21 mm
